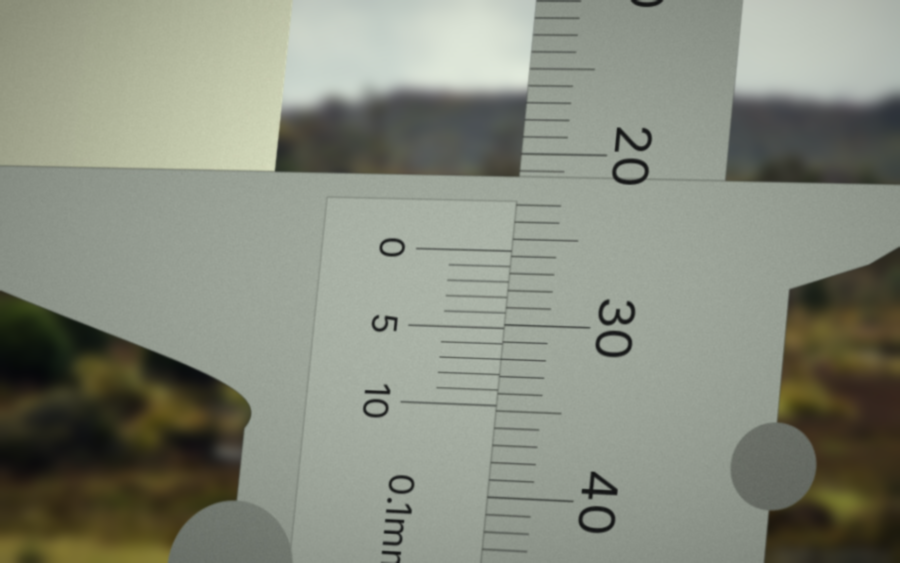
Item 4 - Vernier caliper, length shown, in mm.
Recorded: 25.7 mm
